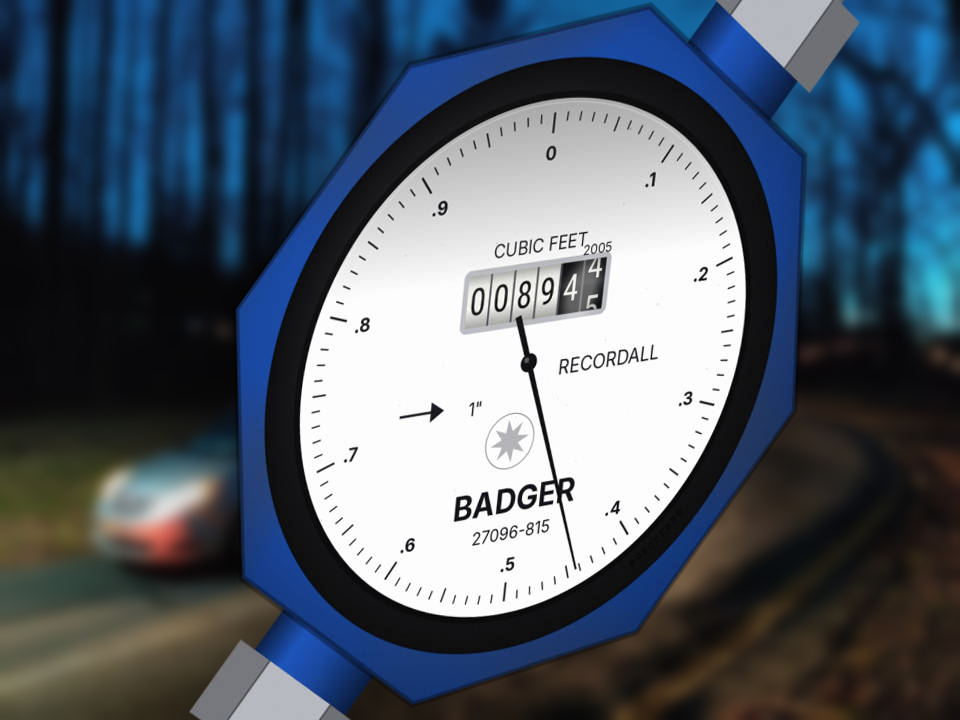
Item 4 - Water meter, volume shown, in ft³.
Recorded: 8944.44 ft³
